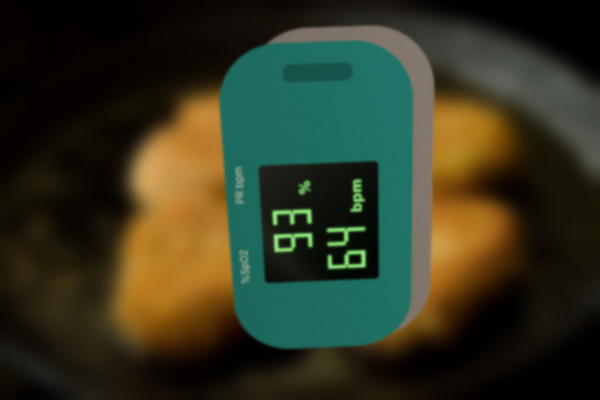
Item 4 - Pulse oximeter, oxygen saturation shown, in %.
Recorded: 93 %
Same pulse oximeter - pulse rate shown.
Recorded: 64 bpm
